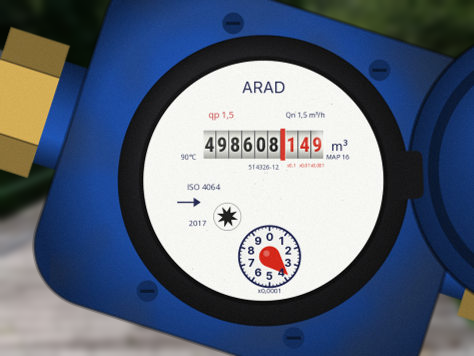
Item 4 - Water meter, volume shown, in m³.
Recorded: 498608.1493 m³
